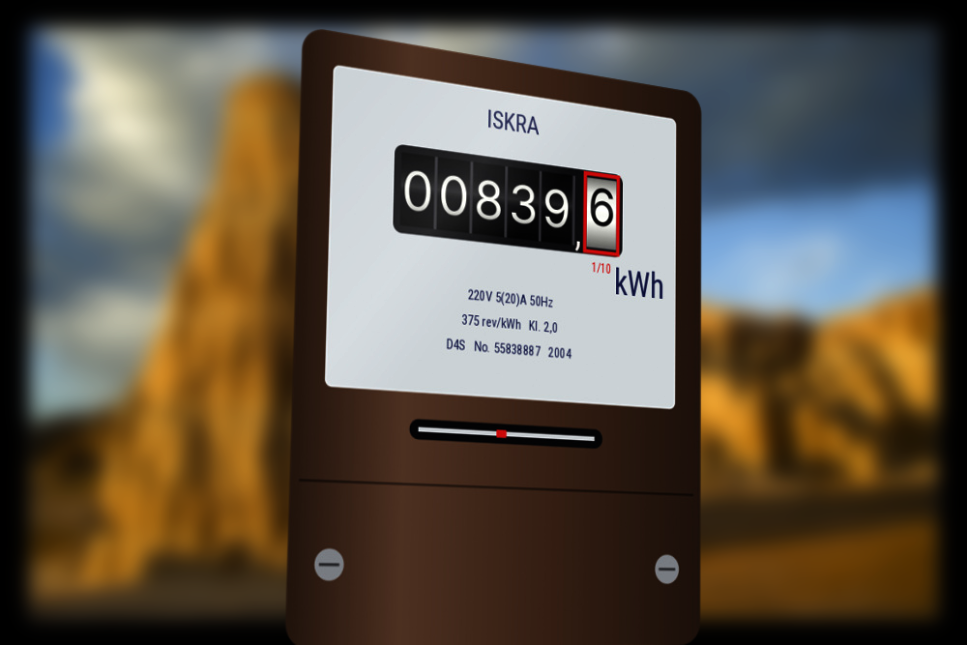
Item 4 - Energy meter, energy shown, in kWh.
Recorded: 839.6 kWh
